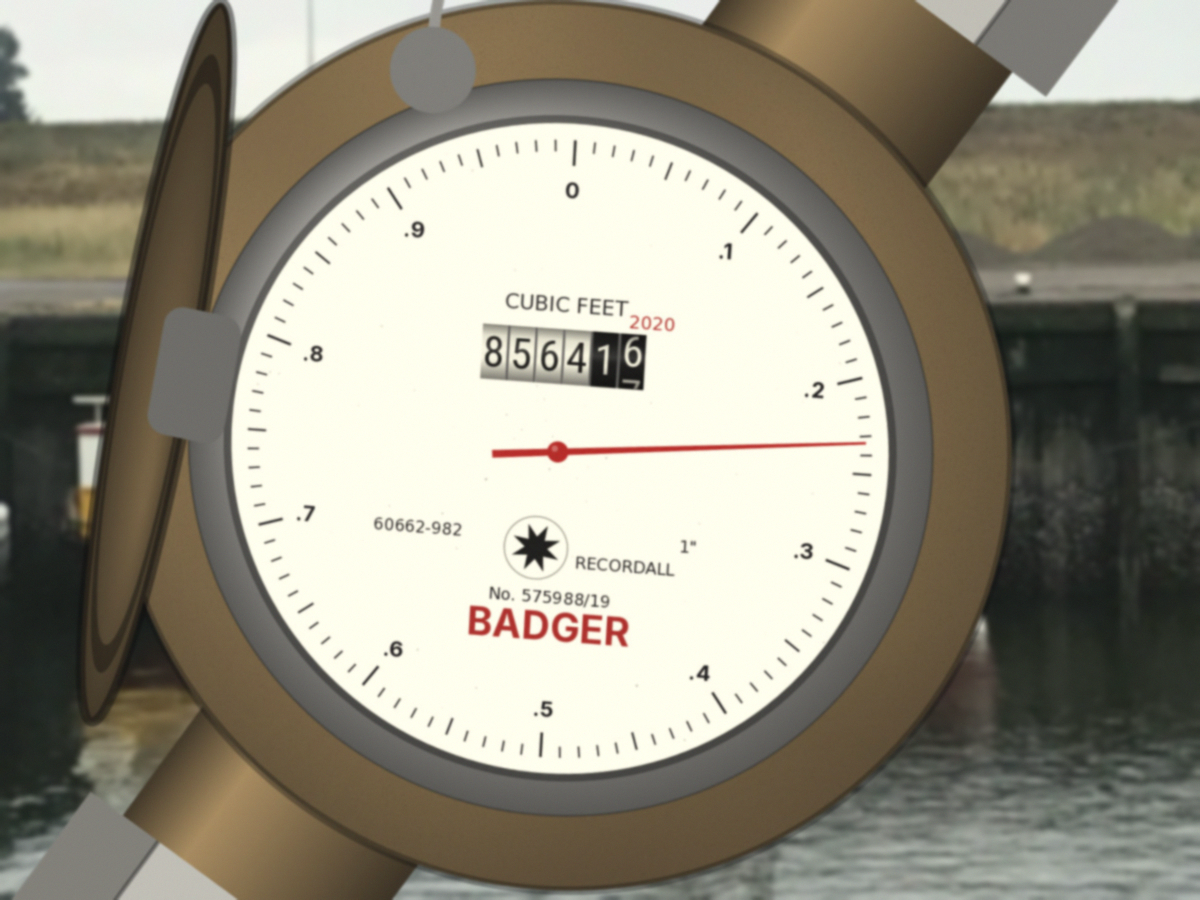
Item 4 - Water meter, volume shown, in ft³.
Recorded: 856416.23 ft³
